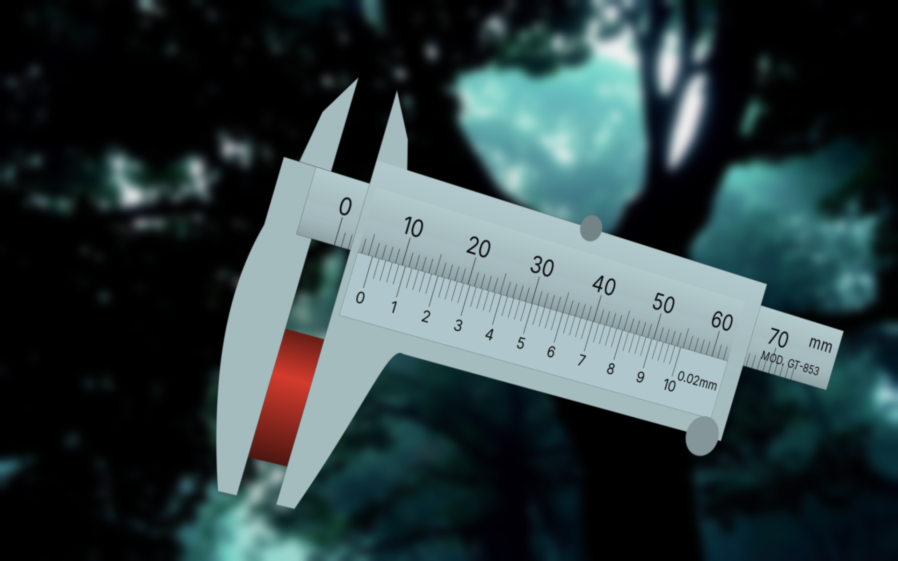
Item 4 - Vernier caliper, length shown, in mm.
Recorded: 5.6 mm
